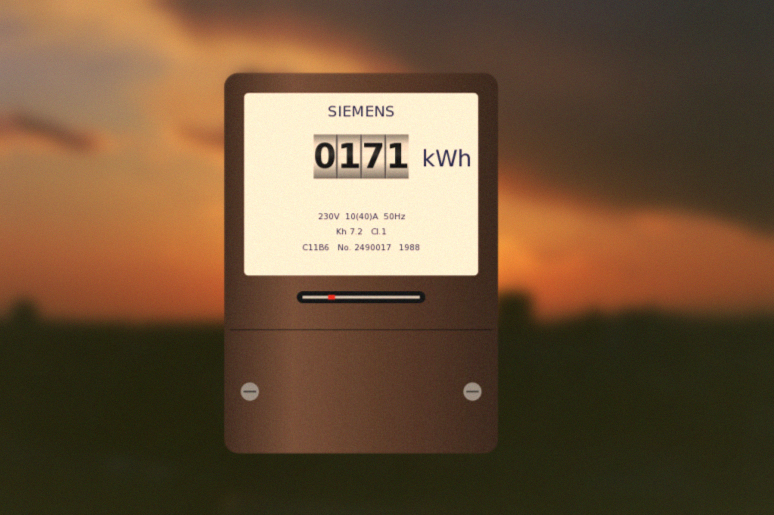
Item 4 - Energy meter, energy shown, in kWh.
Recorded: 171 kWh
